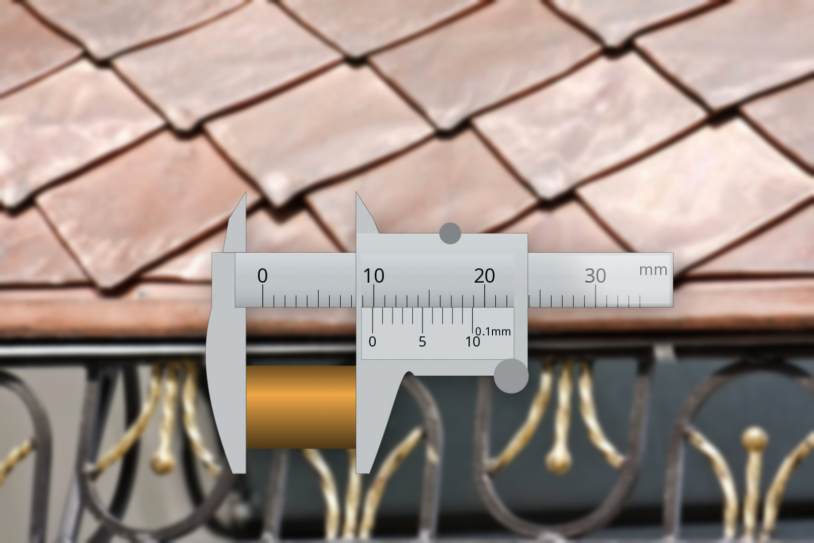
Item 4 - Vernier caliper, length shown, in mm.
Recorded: 9.9 mm
